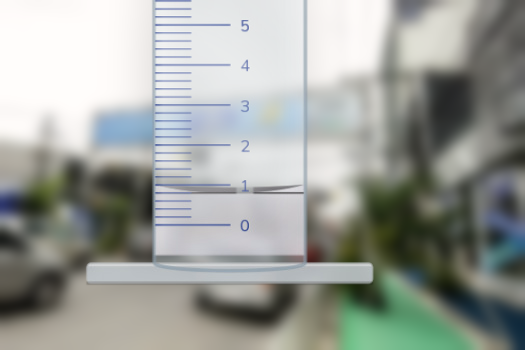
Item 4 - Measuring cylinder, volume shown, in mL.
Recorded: 0.8 mL
